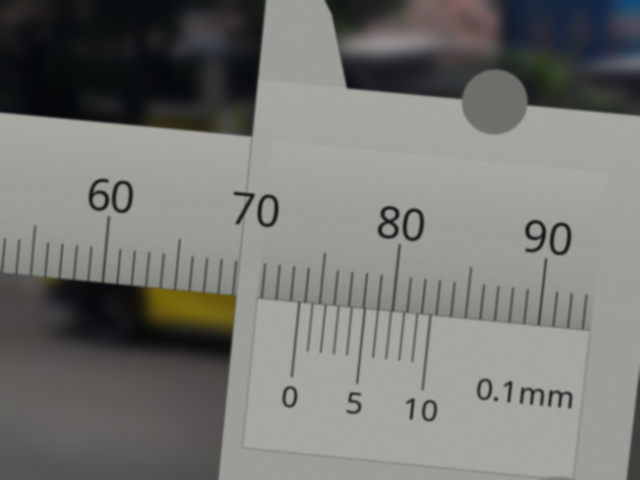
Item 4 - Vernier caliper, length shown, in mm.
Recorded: 73.6 mm
